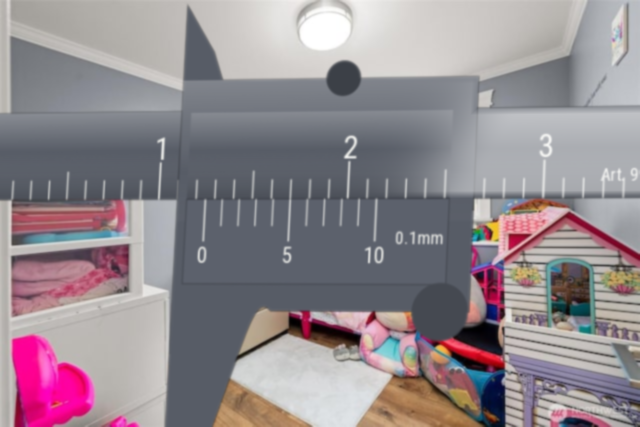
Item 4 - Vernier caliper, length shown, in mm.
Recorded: 12.5 mm
